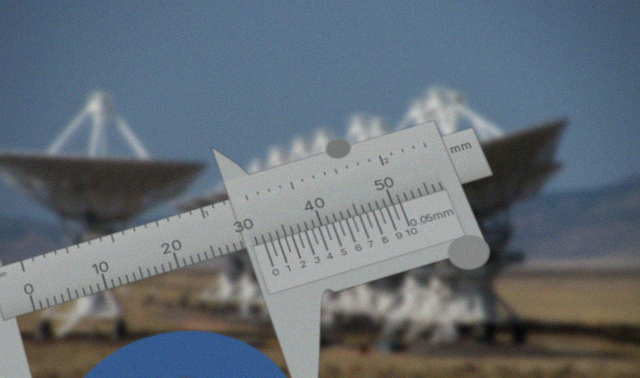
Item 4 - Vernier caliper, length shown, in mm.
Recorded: 32.0 mm
